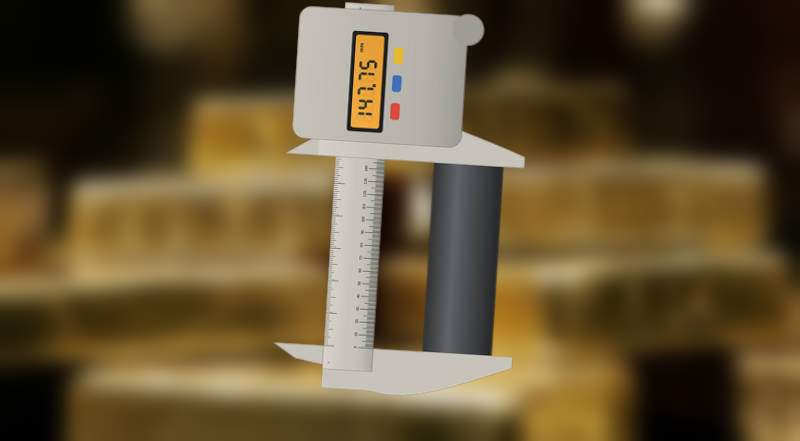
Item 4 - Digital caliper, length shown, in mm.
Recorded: 147.75 mm
